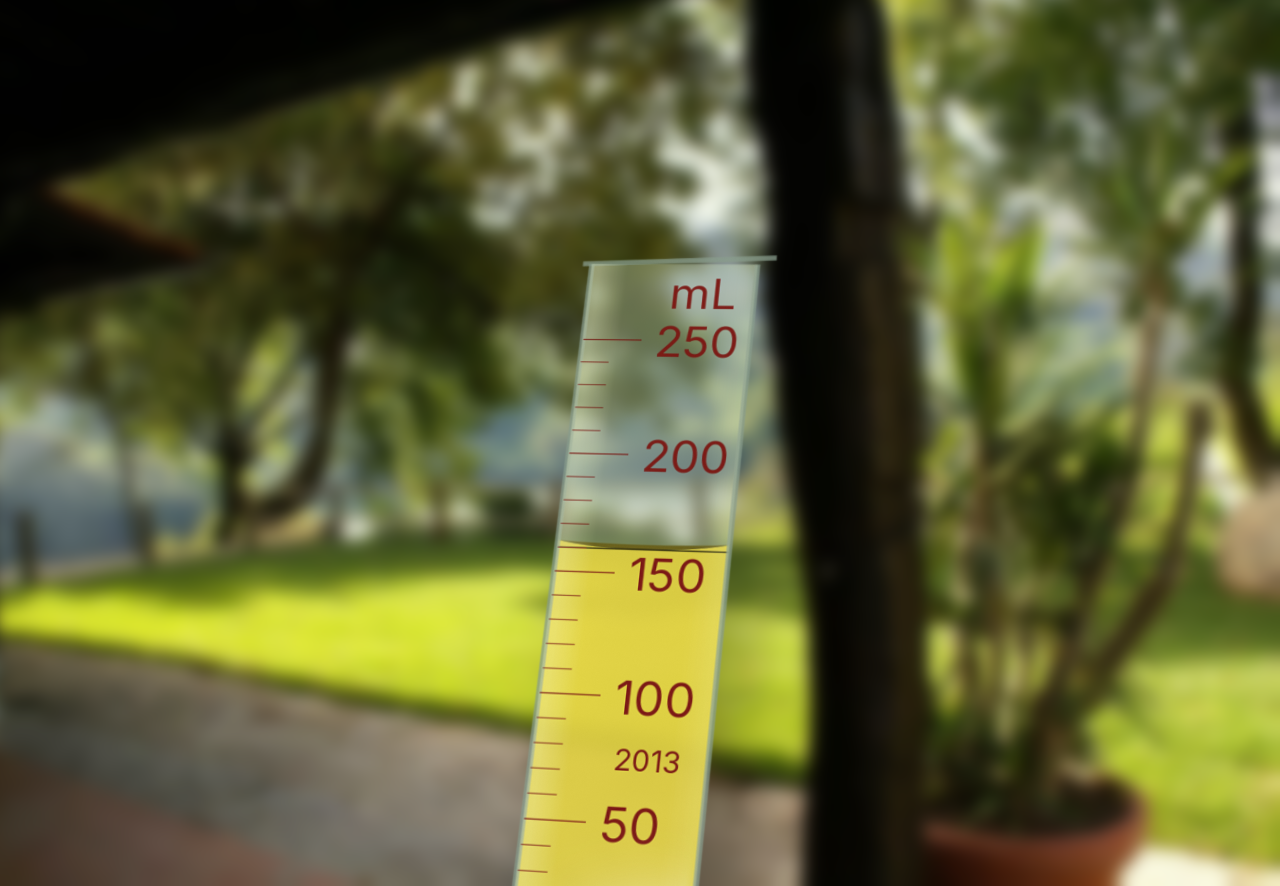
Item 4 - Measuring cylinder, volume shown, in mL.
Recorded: 160 mL
